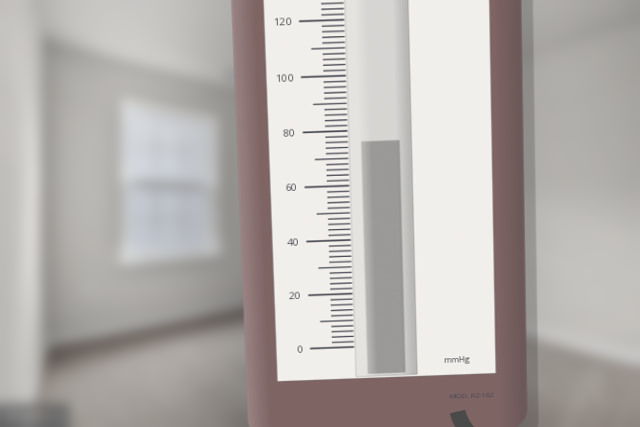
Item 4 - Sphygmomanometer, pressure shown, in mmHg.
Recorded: 76 mmHg
